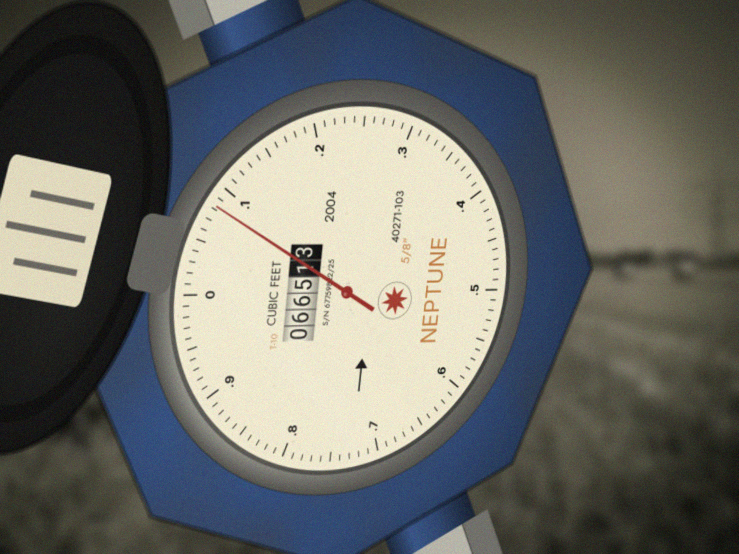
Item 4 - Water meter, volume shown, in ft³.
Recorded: 66513.08 ft³
